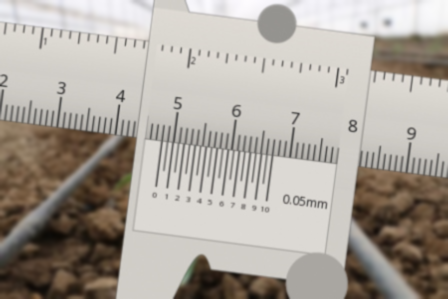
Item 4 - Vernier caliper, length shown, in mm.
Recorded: 48.0 mm
